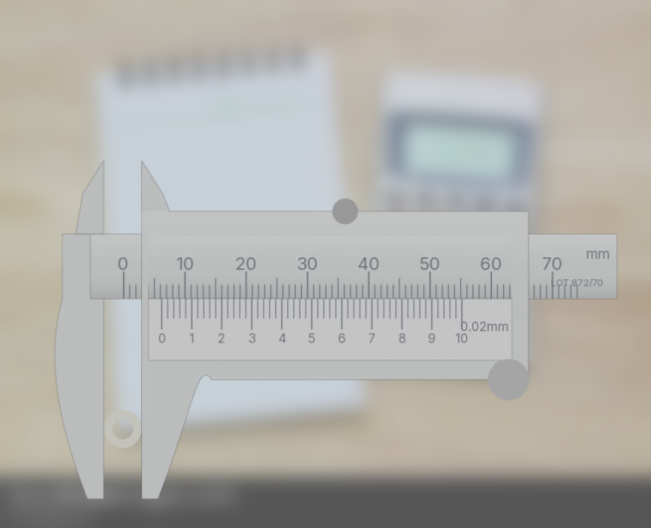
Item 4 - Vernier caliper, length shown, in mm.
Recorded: 6.2 mm
